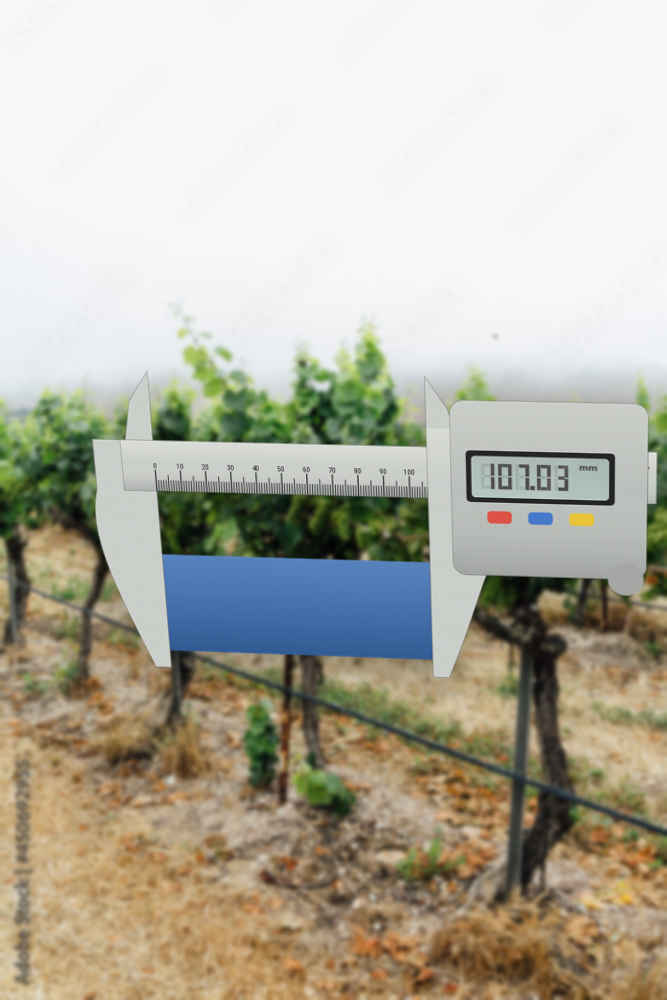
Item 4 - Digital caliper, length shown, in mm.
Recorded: 107.03 mm
